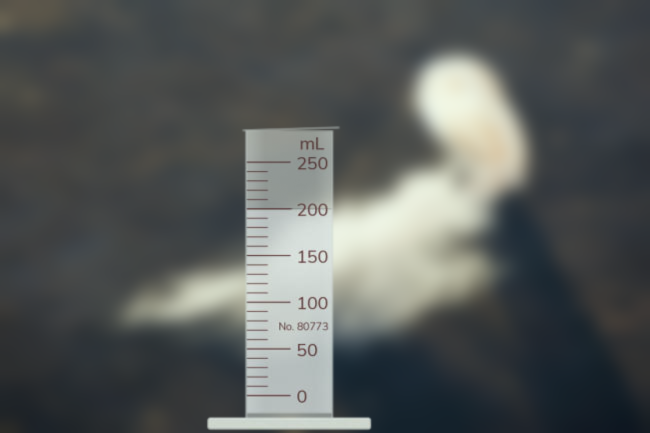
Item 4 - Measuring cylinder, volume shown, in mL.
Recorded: 200 mL
